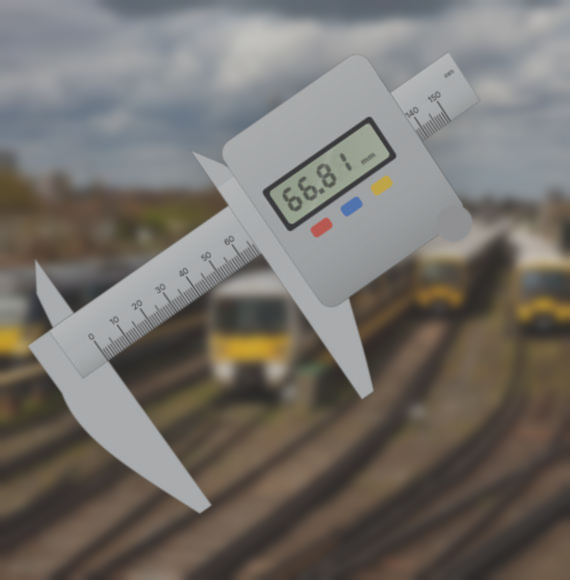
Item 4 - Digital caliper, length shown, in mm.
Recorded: 66.81 mm
